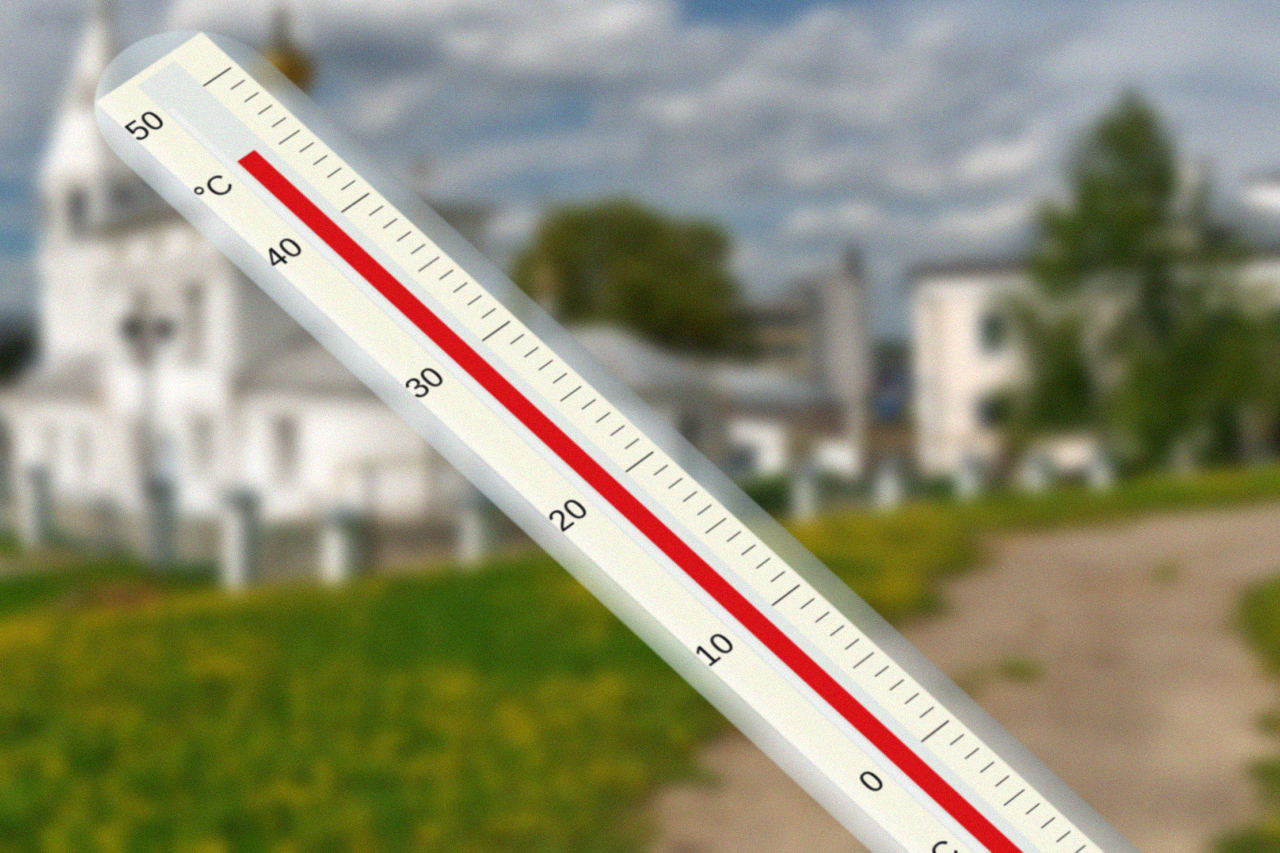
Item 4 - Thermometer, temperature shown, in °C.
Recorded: 45.5 °C
